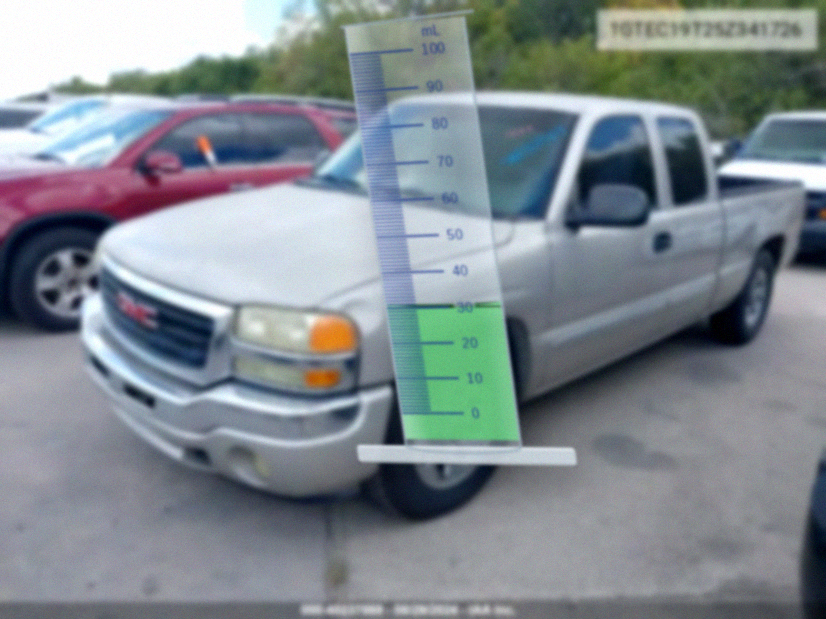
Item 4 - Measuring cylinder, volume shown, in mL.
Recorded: 30 mL
